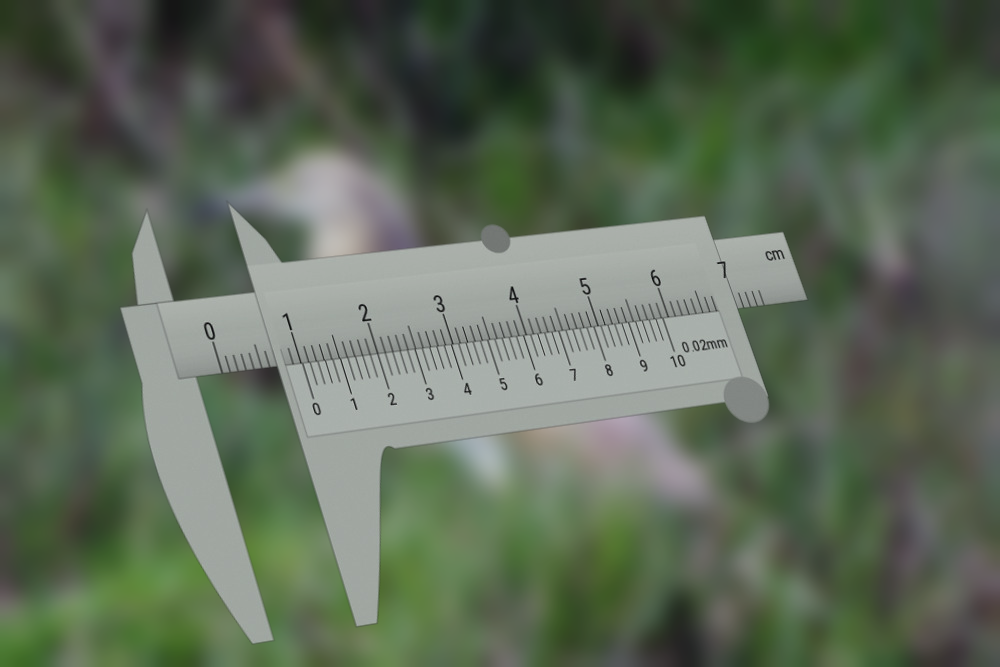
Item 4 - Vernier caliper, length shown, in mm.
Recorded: 10.2 mm
